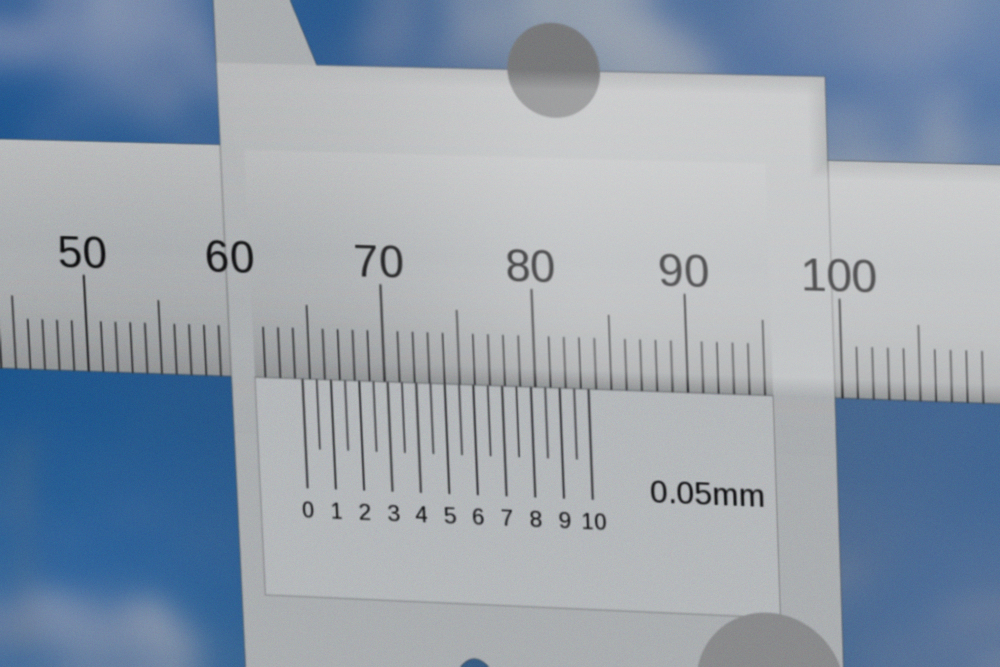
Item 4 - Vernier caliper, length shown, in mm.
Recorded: 64.5 mm
